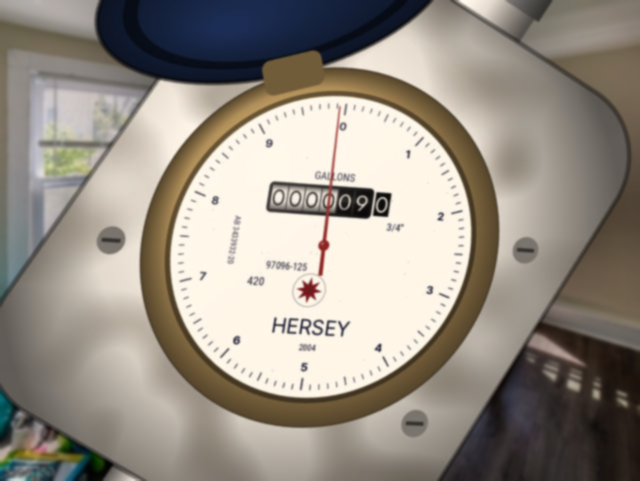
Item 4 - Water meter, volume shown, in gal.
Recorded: 89.9 gal
